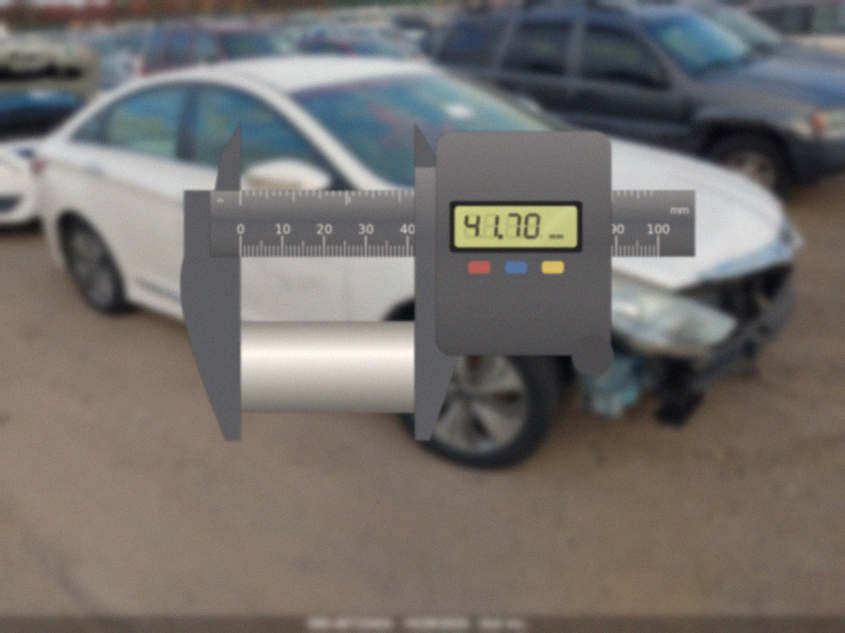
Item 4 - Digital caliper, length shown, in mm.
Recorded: 41.70 mm
